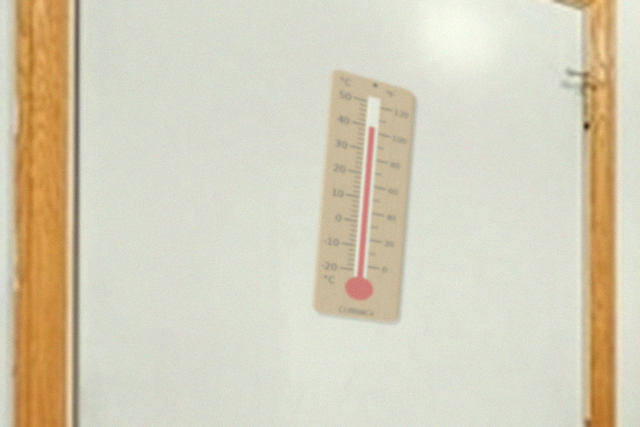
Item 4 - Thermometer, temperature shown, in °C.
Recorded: 40 °C
